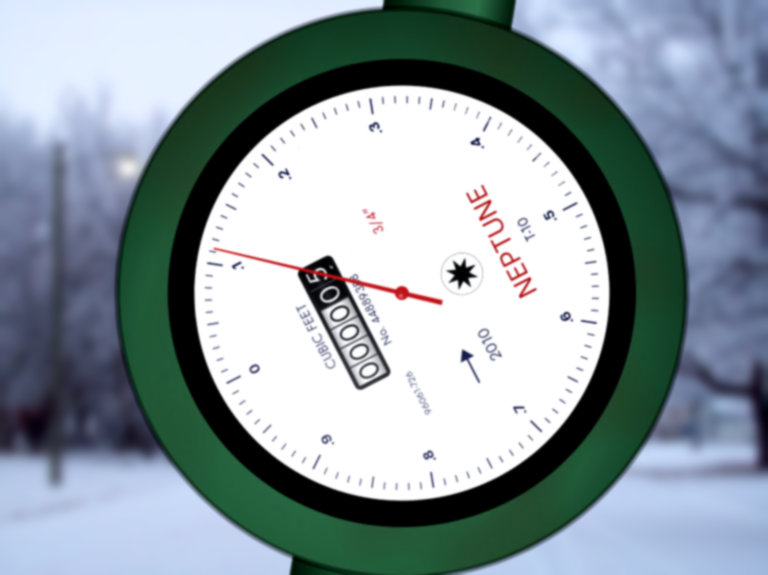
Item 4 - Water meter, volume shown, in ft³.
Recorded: 5.11 ft³
